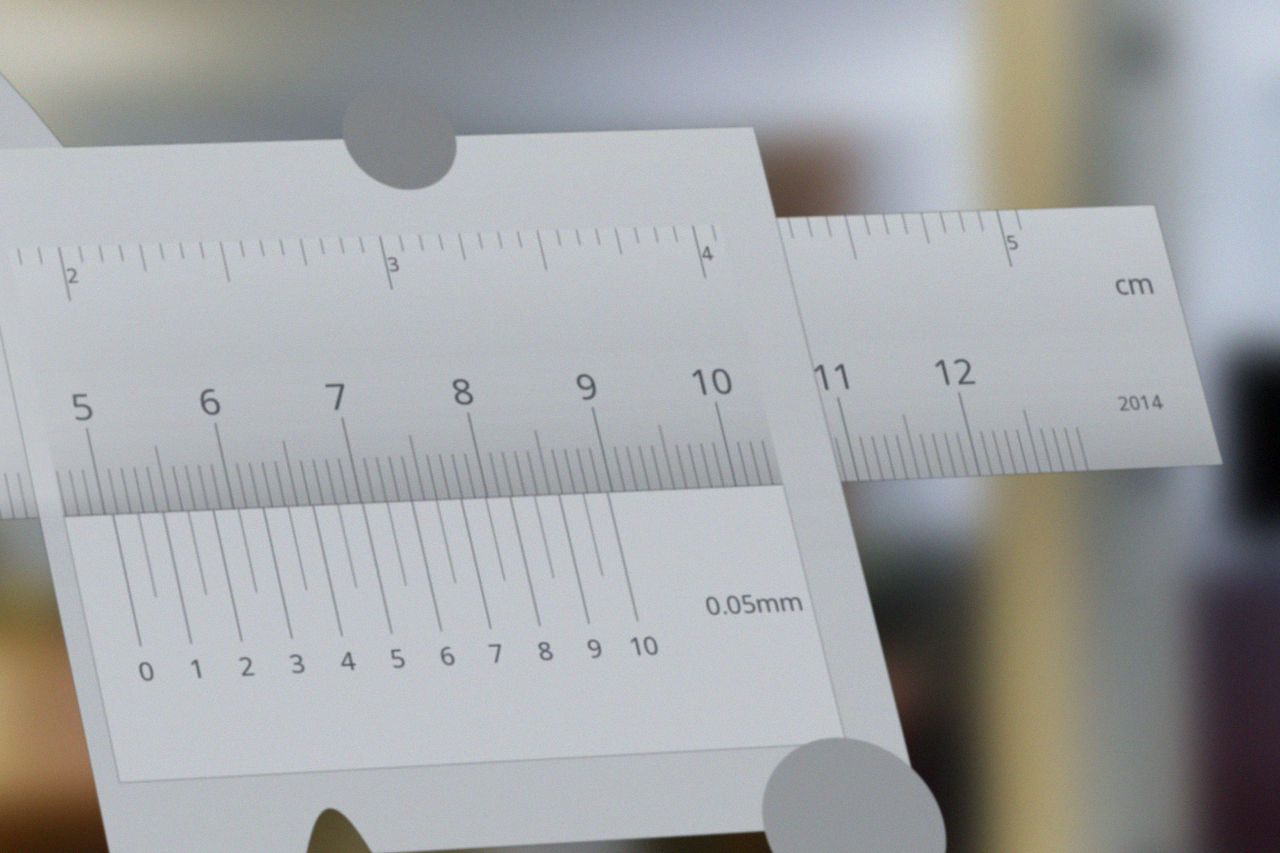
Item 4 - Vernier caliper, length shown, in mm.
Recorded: 50.6 mm
